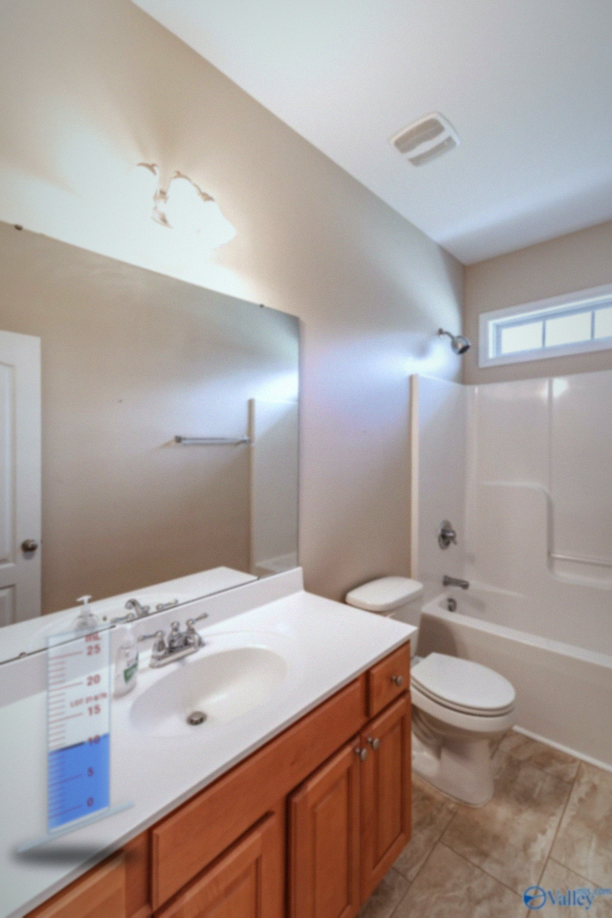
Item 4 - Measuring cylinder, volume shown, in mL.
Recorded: 10 mL
